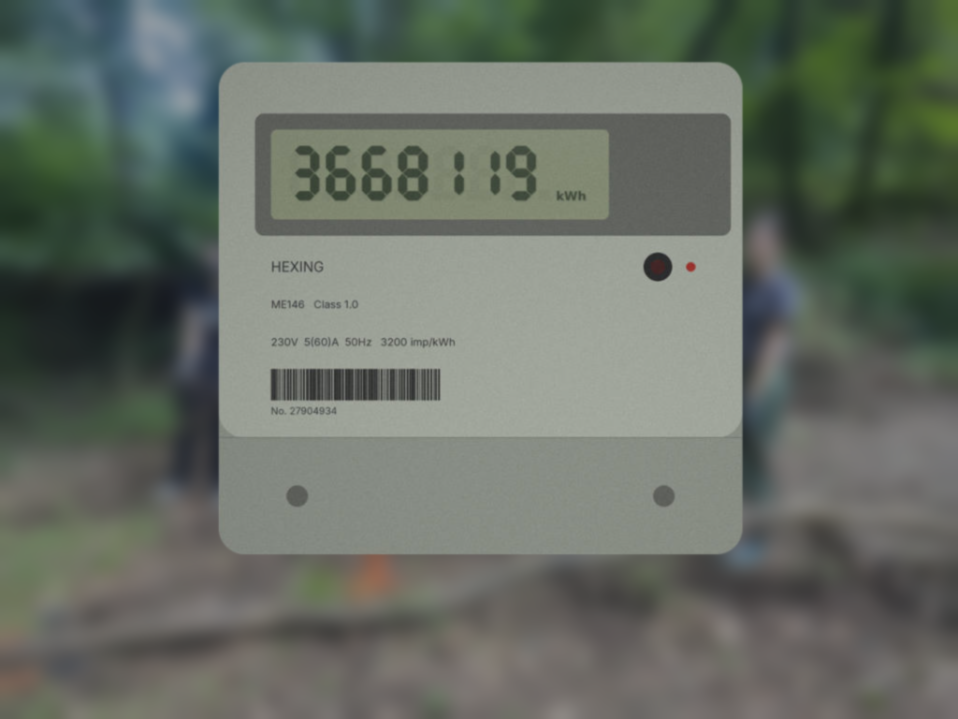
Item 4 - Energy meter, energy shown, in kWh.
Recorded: 3668119 kWh
